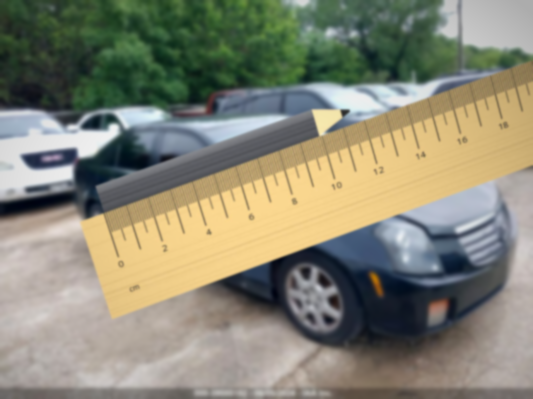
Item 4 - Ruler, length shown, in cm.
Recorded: 11.5 cm
